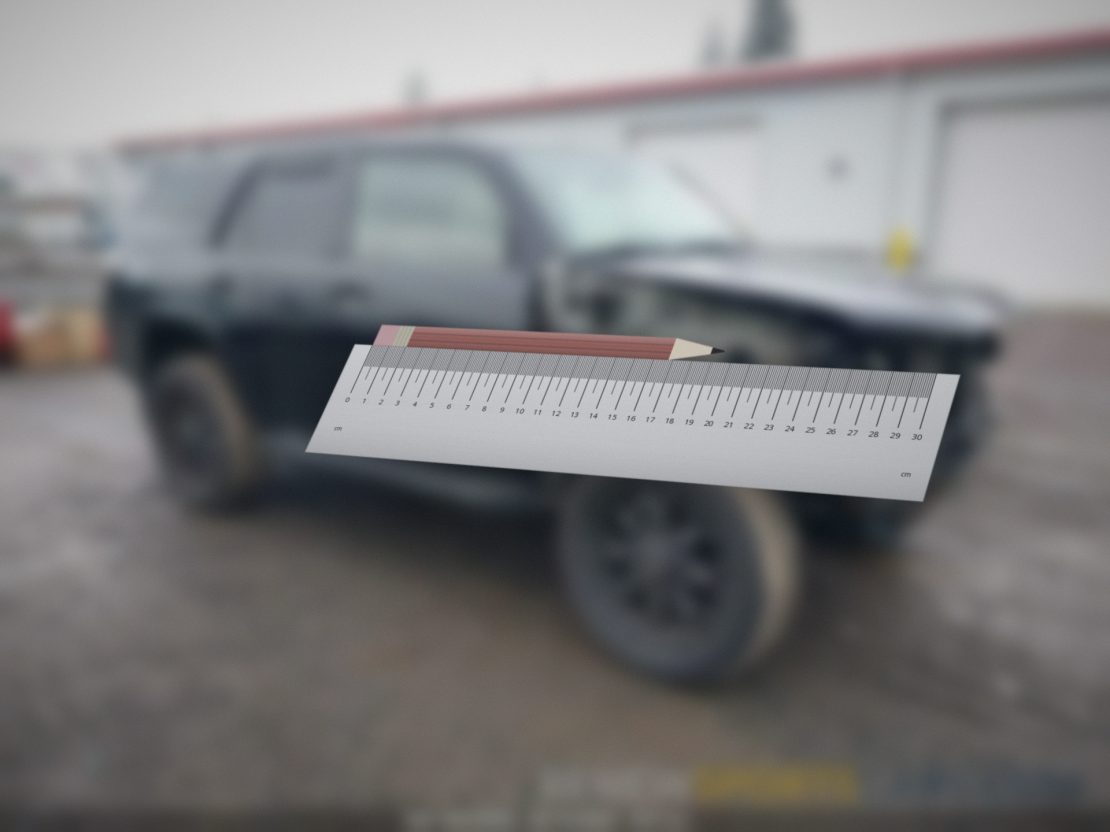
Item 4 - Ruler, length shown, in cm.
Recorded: 19.5 cm
